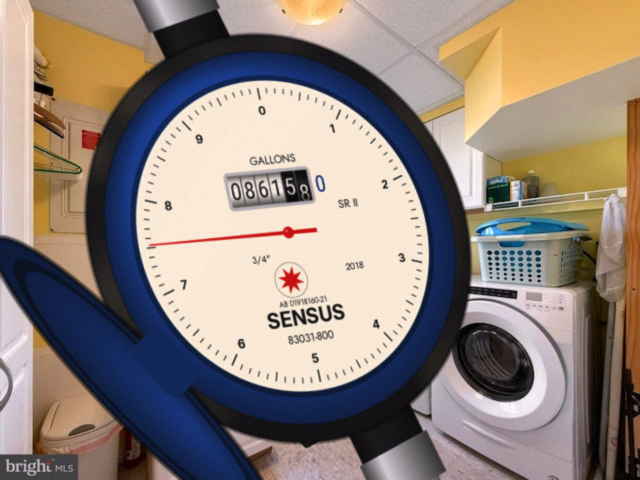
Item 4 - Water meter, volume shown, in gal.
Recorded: 861577.5 gal
